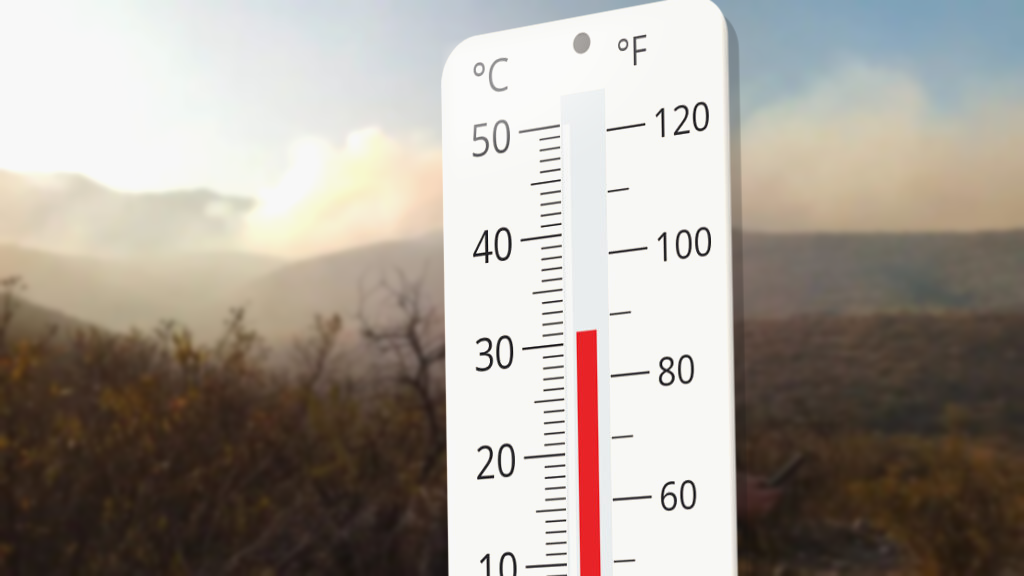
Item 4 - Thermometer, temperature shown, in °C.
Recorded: 31 °C
